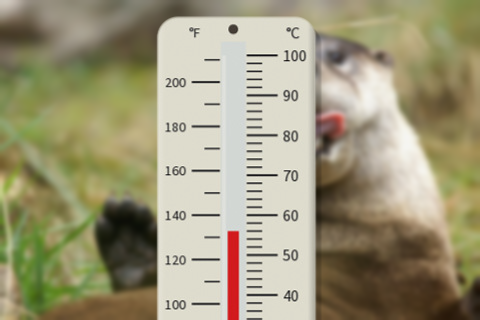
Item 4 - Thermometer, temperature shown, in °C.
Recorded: 56 °C
